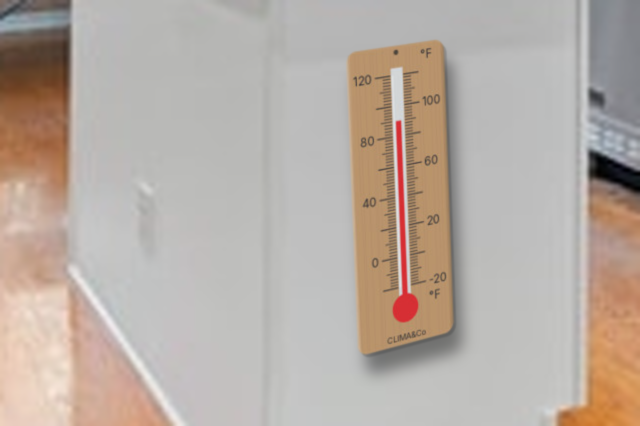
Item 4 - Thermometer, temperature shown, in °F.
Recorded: 90 °F
